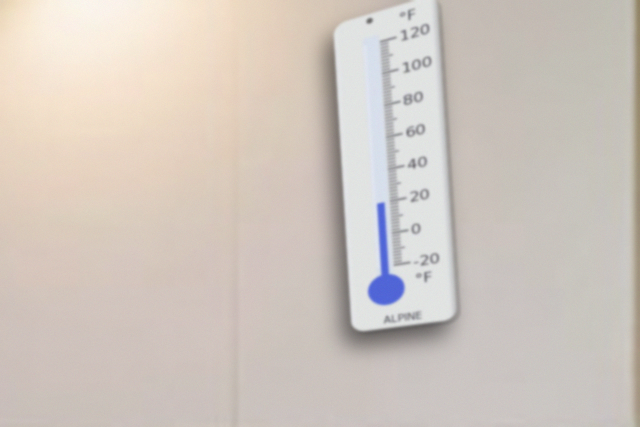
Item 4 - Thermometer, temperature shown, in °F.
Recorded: 20 °F
